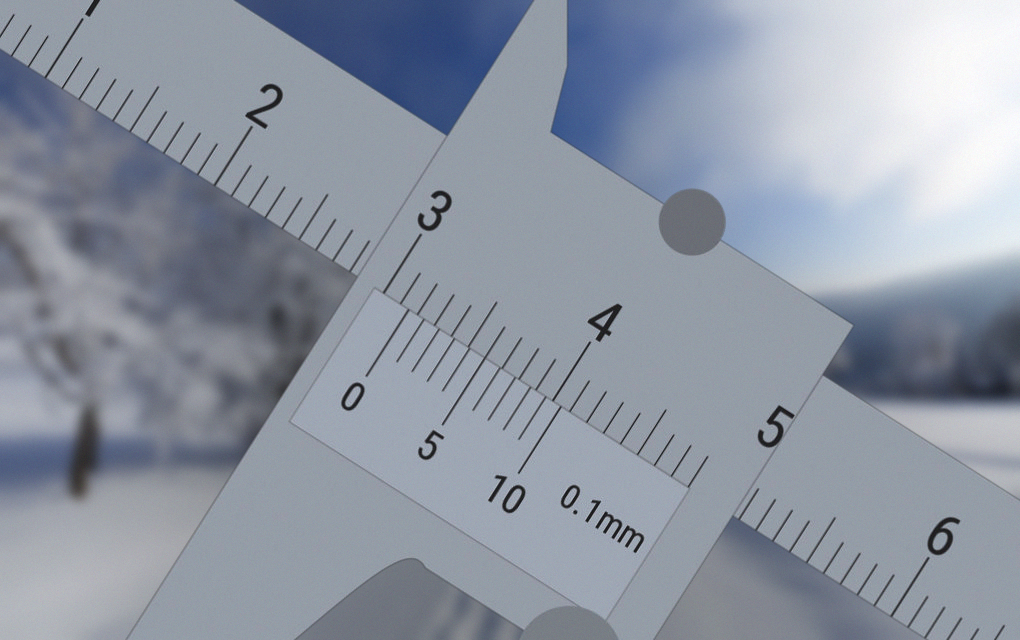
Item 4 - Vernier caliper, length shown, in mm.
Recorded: 31.5 mm
